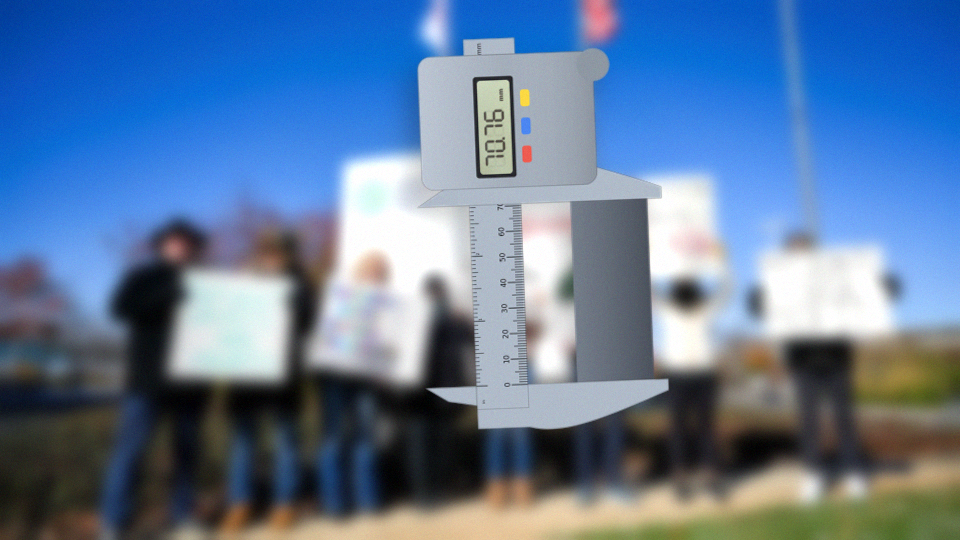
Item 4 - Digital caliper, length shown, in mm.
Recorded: 70.76 mm
